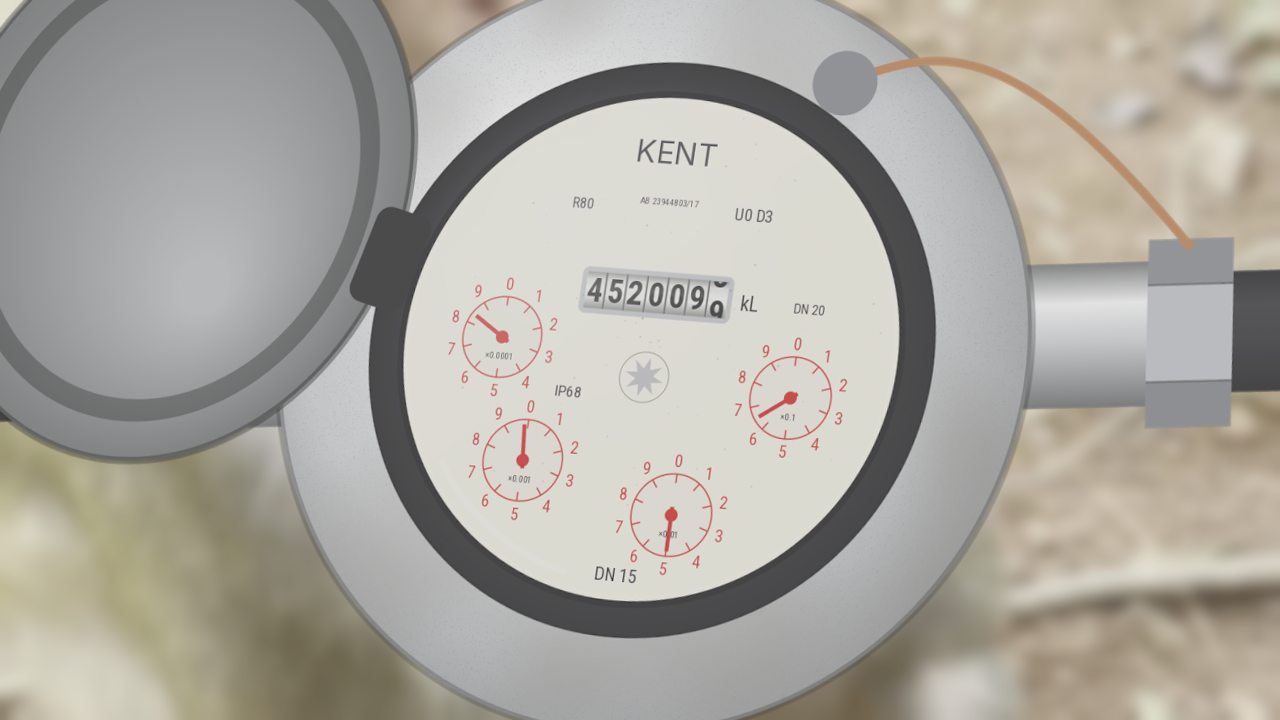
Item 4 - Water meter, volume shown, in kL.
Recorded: 4520098.6498 kL
